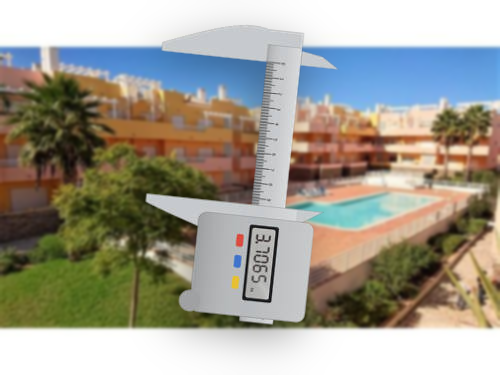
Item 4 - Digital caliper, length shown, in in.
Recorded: 3.7065 in
